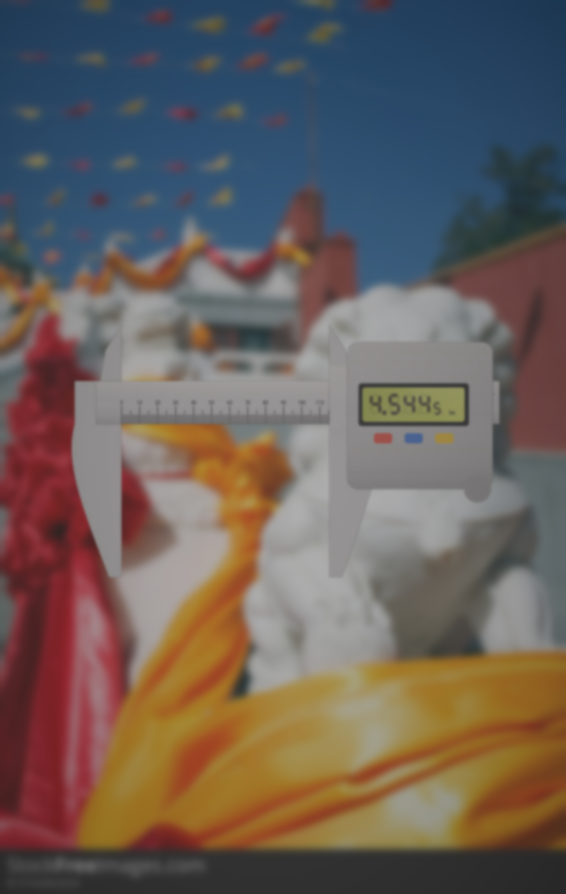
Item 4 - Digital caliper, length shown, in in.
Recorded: 4.5445 in
